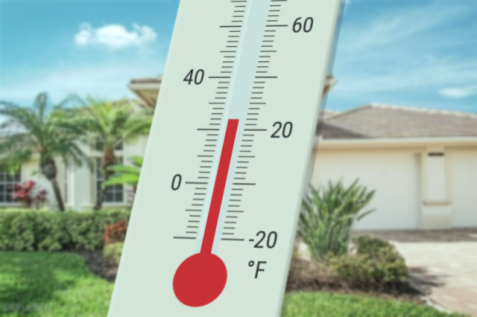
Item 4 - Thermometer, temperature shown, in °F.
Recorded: 24 °F
